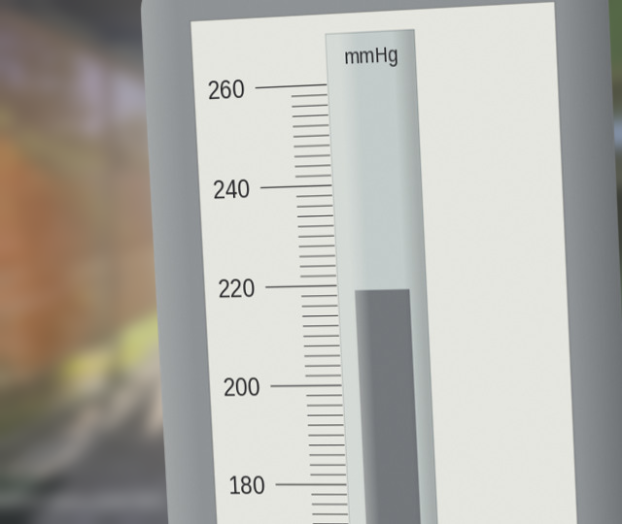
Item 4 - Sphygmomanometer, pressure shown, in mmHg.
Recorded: 219 mmHg
